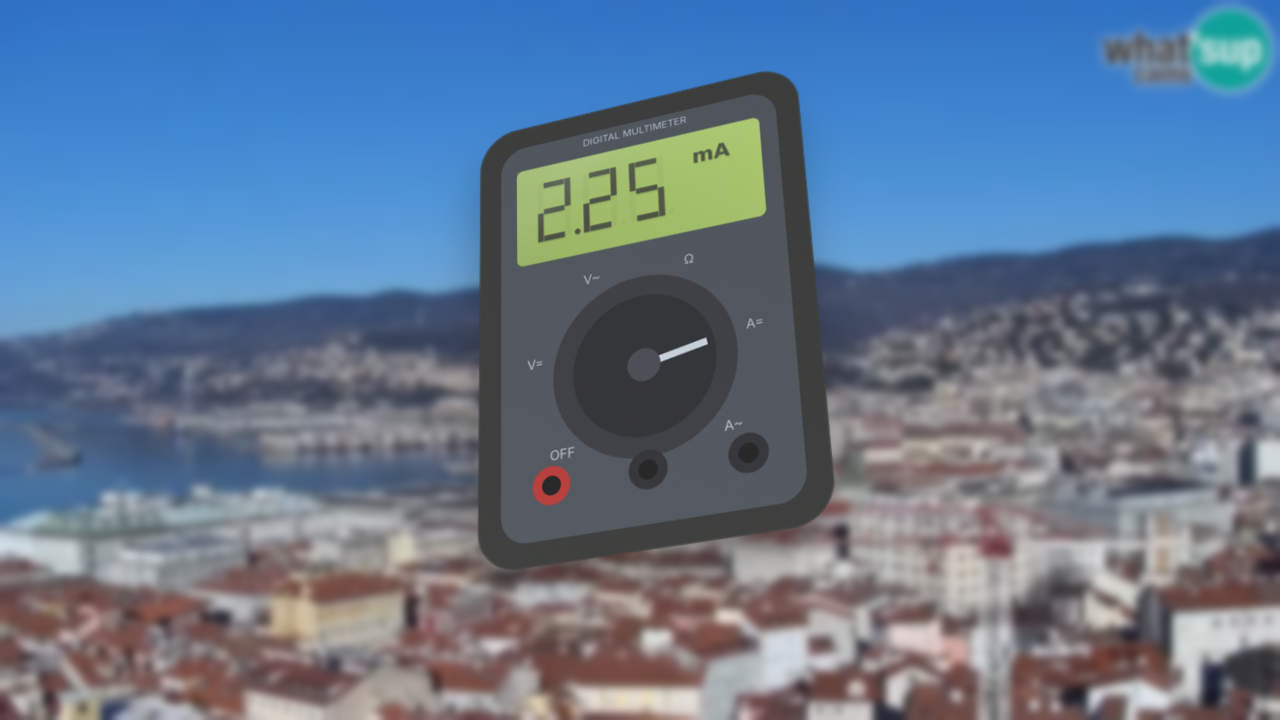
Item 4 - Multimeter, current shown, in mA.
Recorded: 2.25 mA
